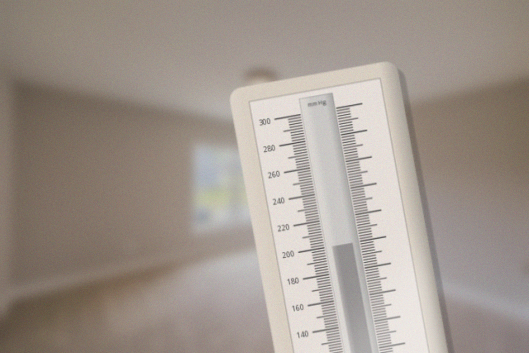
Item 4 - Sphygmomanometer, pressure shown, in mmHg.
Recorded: 200 mmHg
